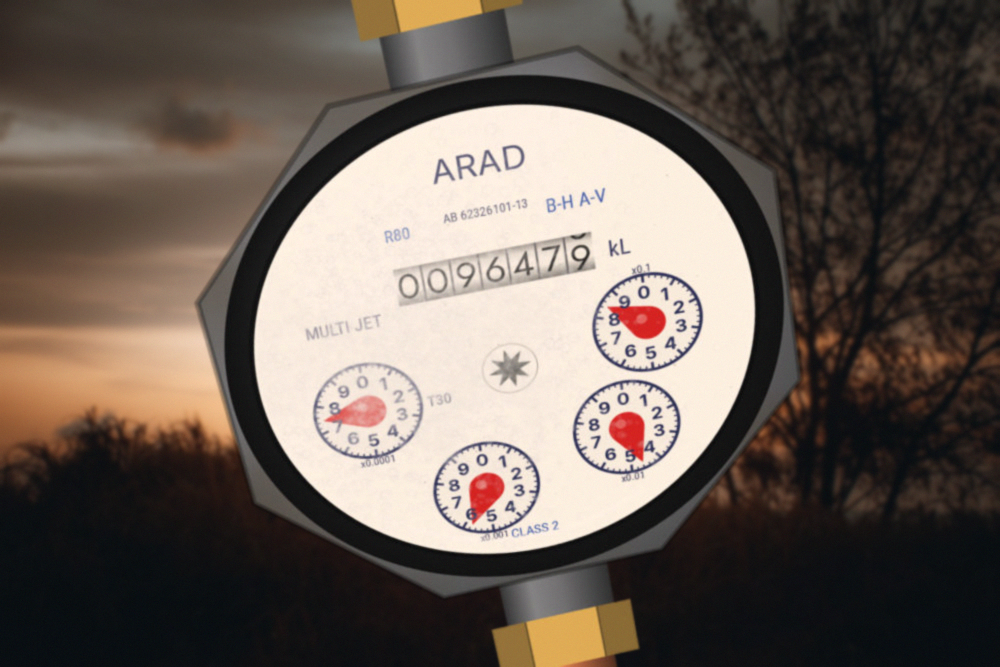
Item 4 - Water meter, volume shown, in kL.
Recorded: 96478.8457 kL
